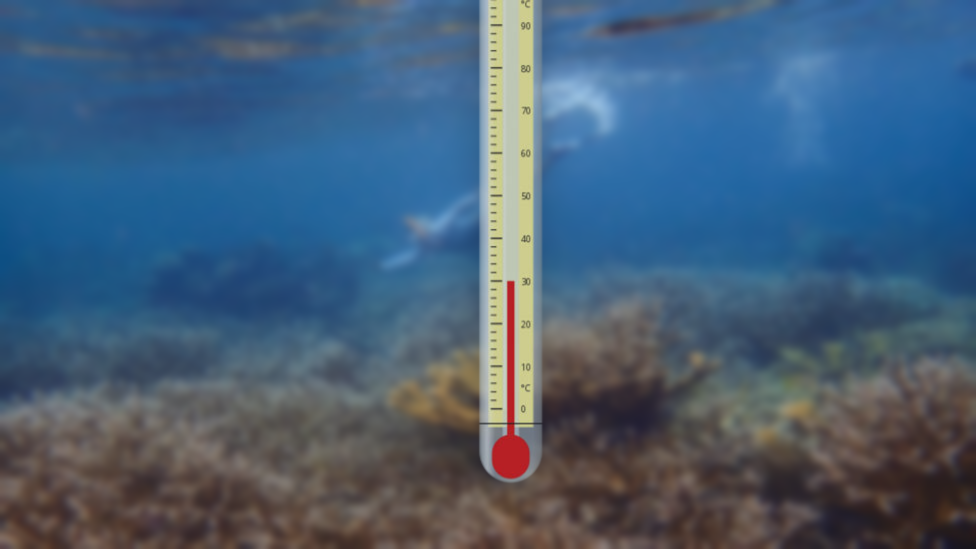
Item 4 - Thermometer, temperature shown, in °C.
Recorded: 30 °C
